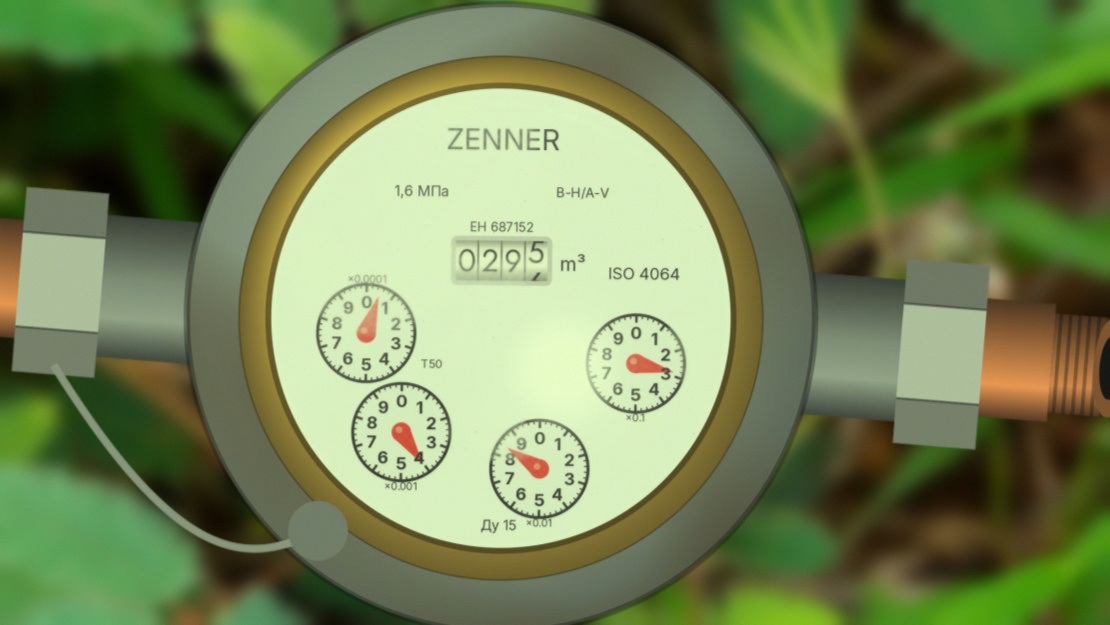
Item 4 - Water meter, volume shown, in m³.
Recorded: 295.2840 m³
